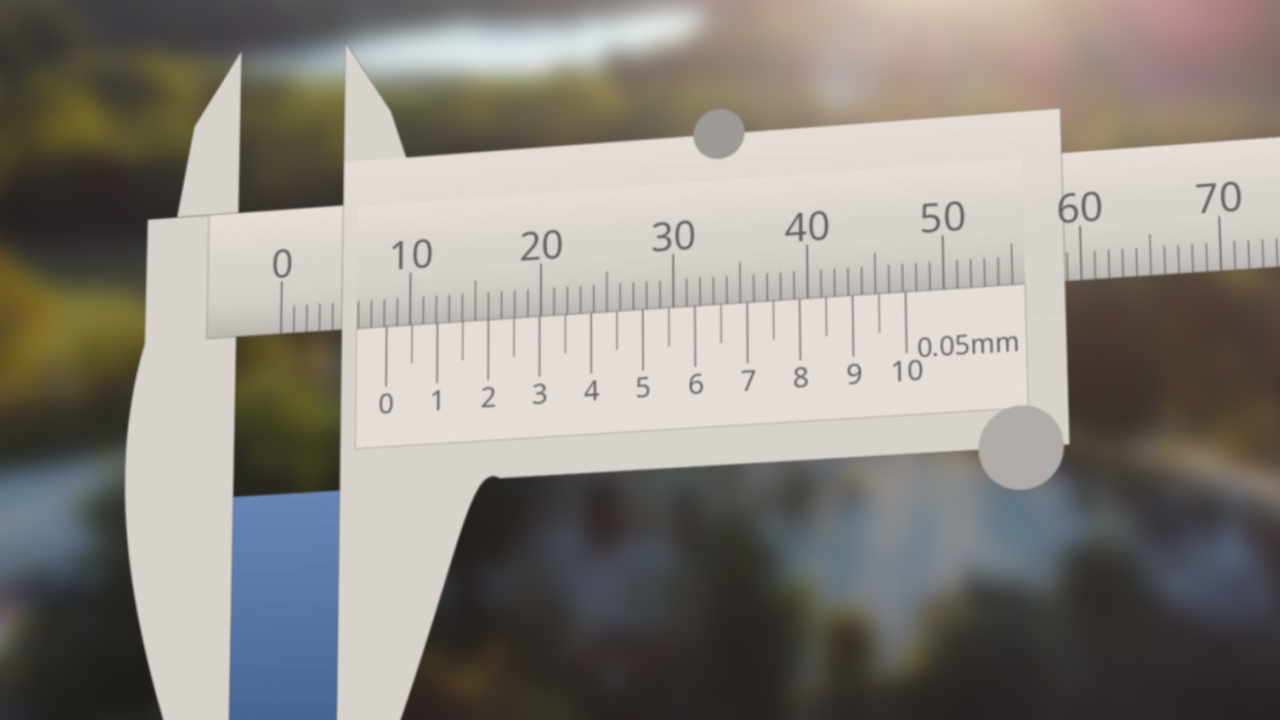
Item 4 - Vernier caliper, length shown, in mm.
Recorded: 8.2 mm
